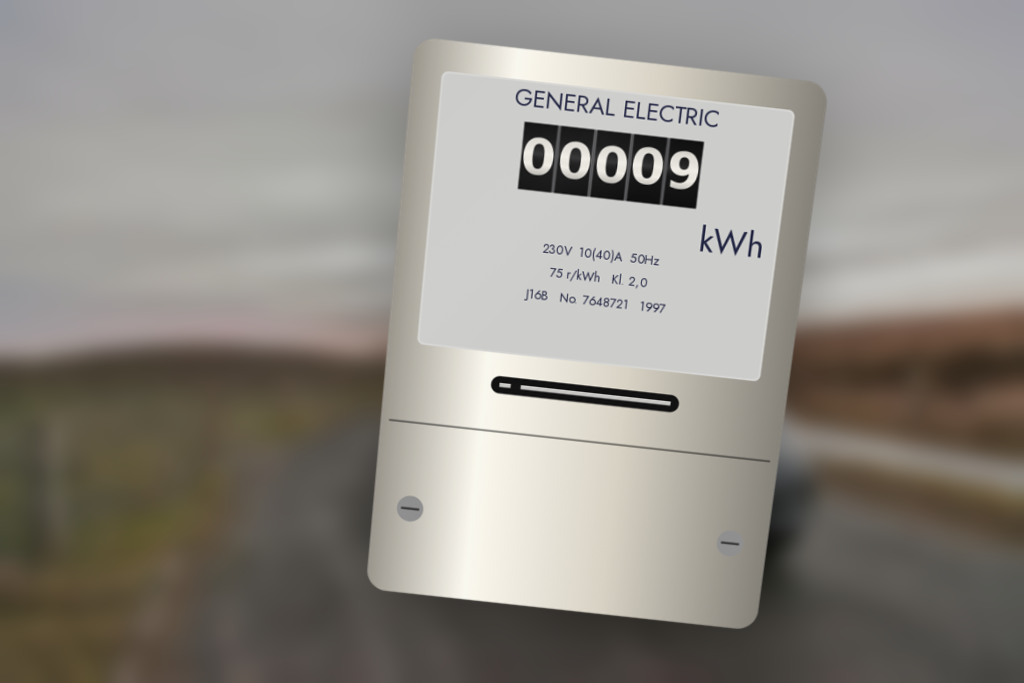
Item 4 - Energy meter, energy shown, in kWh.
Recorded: 9 kWh
